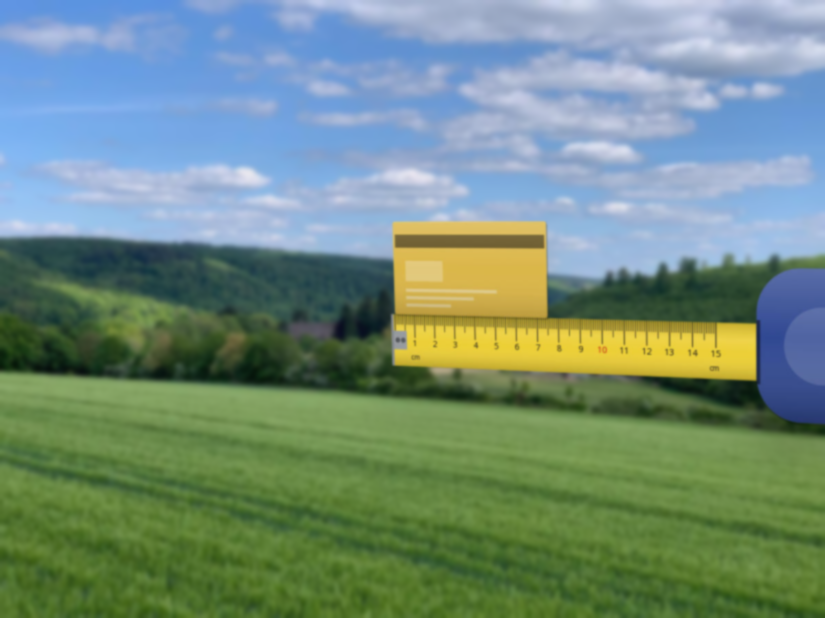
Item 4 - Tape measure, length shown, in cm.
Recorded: 7.5 cm
